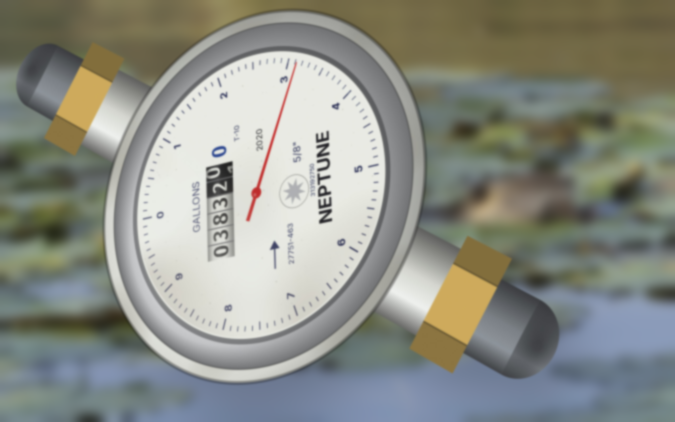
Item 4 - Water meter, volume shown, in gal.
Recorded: 383203.1 gal
